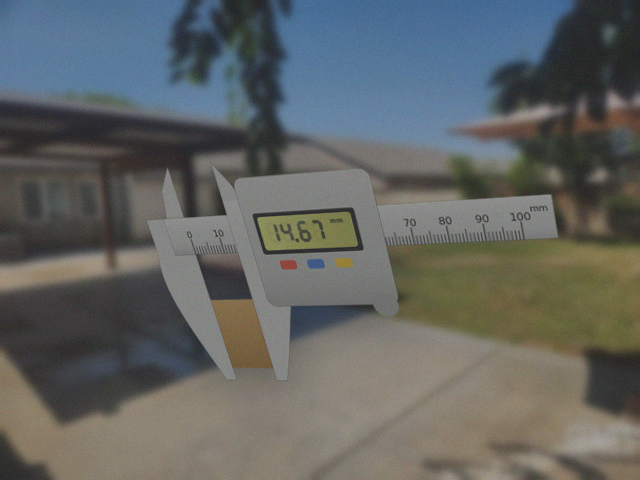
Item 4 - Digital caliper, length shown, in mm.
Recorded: 14.67 mm
